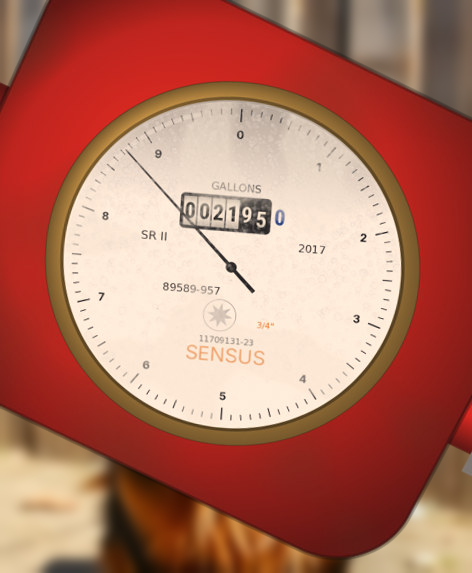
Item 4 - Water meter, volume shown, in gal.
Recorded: 21948.7 gal
